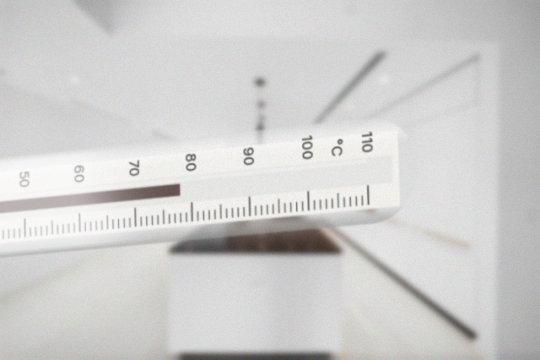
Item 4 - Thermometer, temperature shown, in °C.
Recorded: 78 °C
